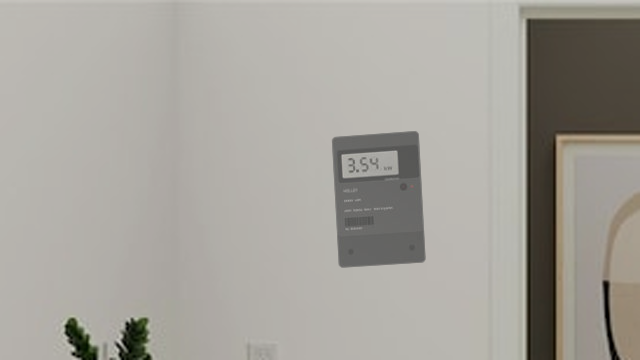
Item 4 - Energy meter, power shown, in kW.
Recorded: 3.54 kW
